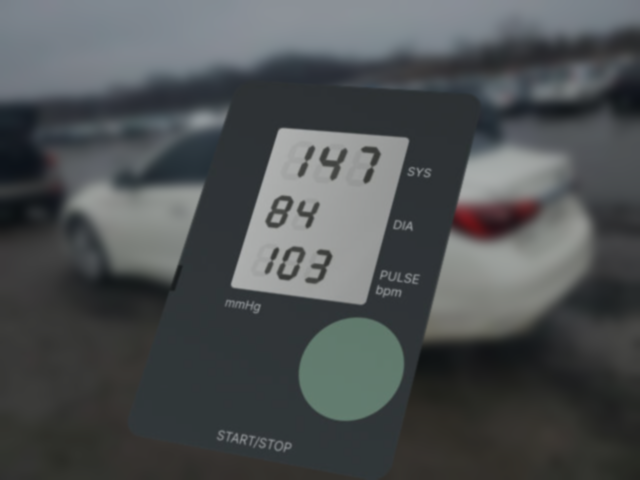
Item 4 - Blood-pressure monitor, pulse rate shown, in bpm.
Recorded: 103 bpm
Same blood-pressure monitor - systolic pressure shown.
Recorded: 147 mmHg
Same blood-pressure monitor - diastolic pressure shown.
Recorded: 84 mmHg
